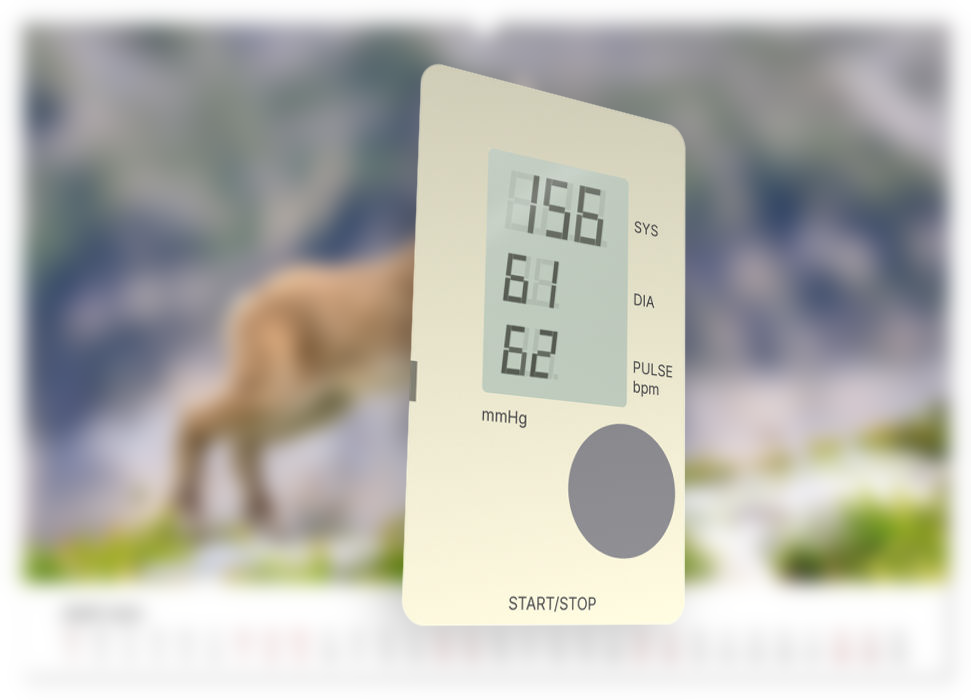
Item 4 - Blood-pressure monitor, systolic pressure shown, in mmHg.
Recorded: 156 mmHg
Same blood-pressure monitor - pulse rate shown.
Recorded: 62 bpm
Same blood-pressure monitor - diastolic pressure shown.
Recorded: 61 mmHg
